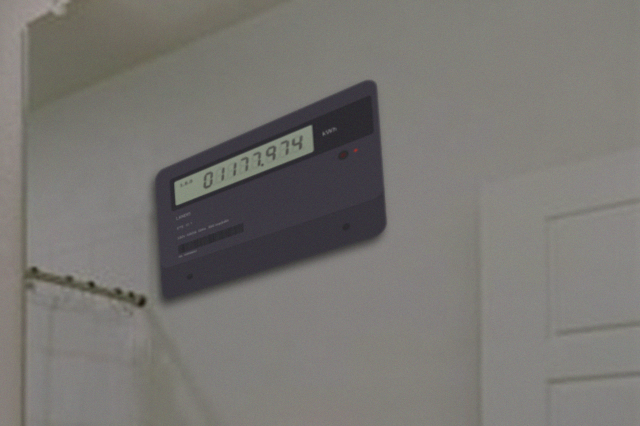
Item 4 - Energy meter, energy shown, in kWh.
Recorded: 1177.974 kWh
